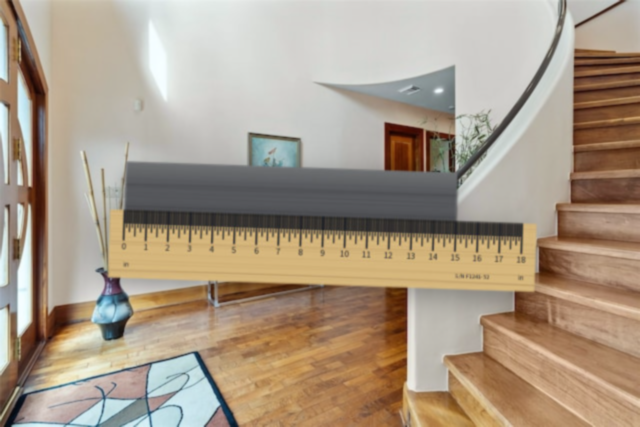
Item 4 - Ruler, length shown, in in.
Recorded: 15 in
